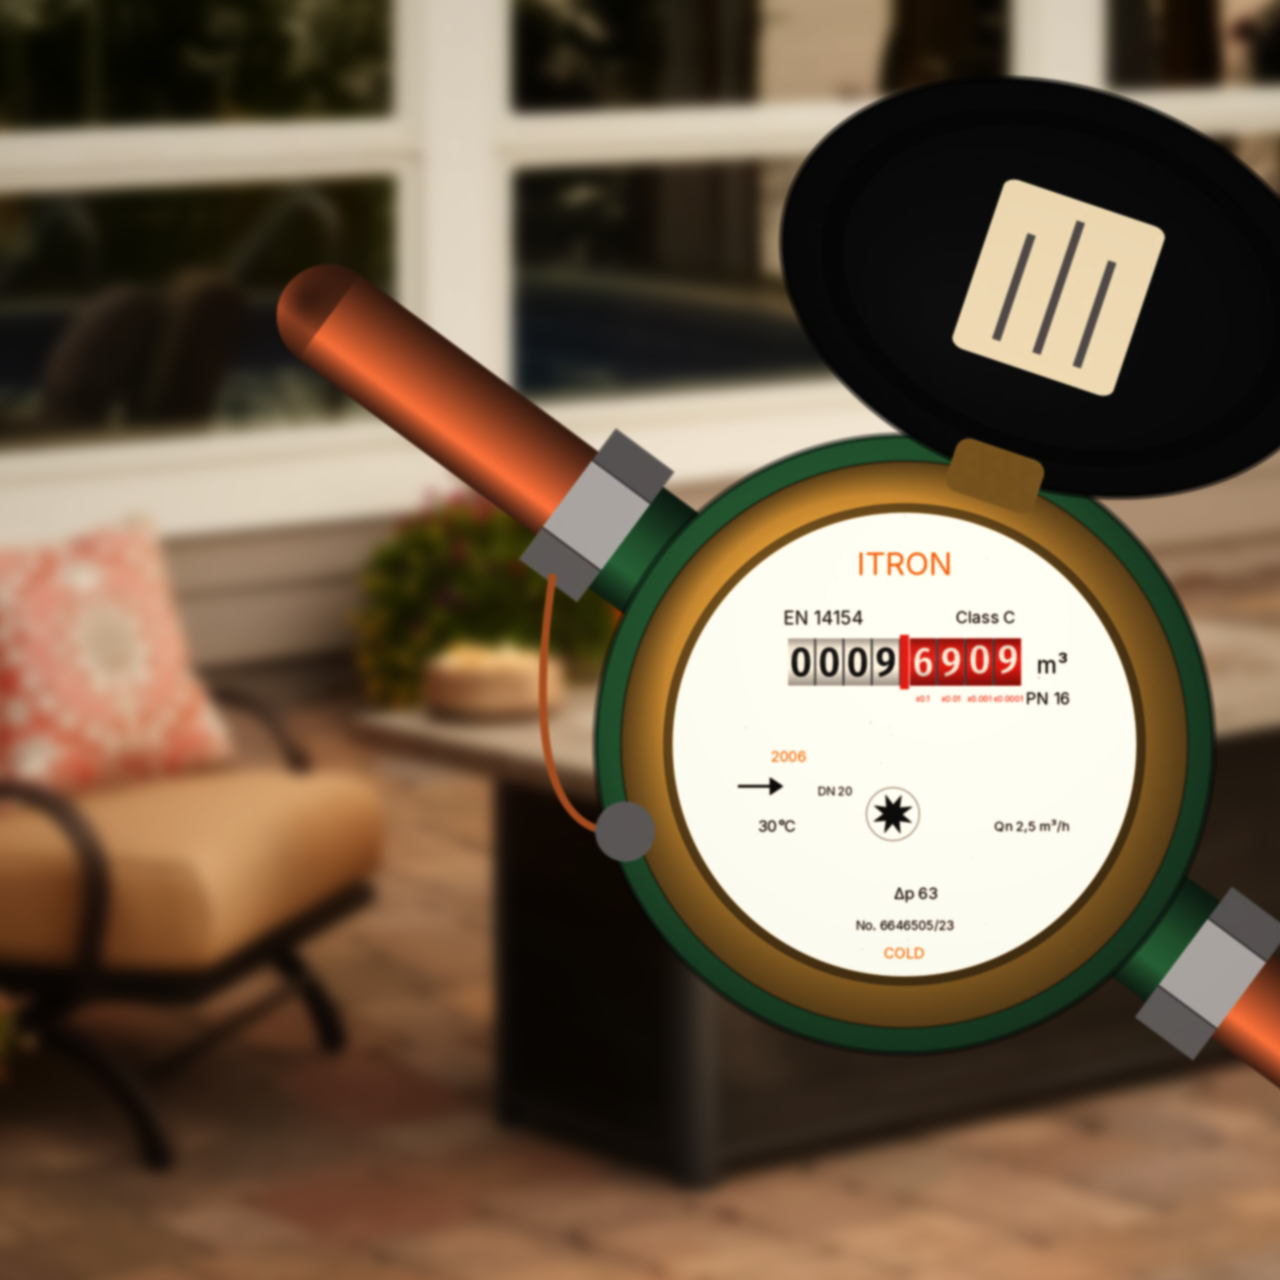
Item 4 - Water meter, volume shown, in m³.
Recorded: 9.6909 m³
